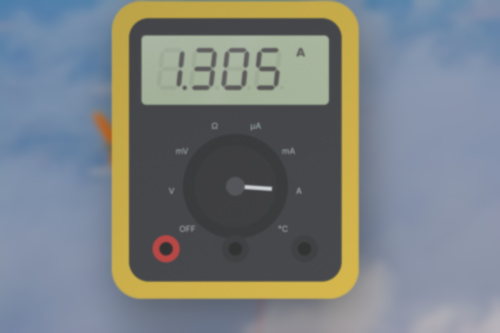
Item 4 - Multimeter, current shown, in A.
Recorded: 1.305 A
